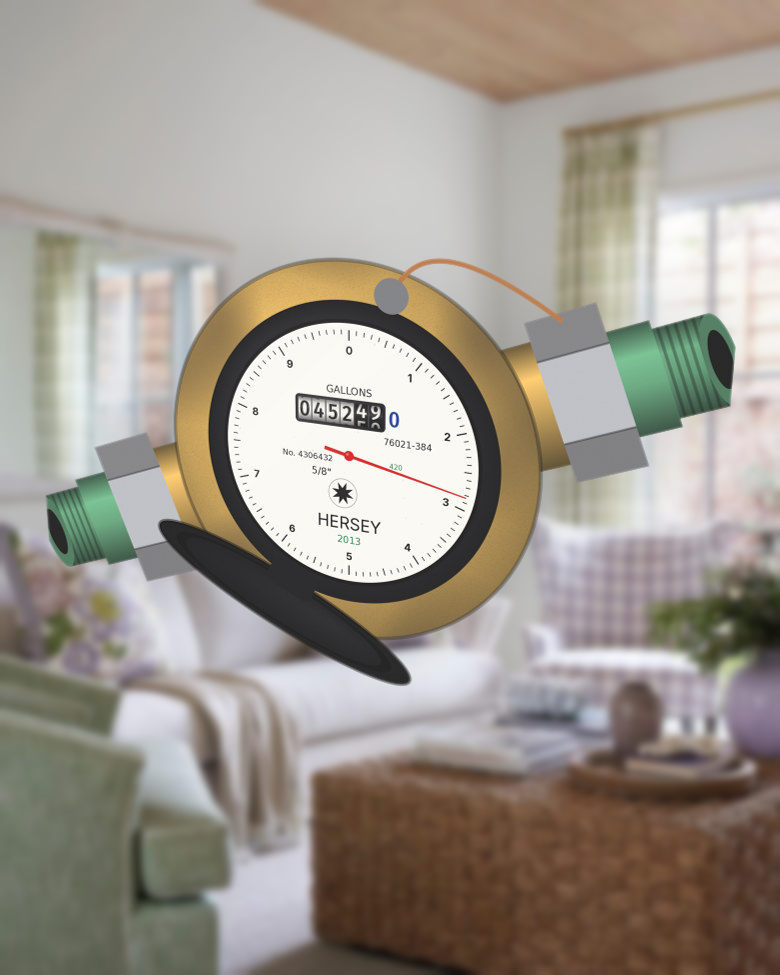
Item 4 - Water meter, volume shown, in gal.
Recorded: 452492.8 gal
